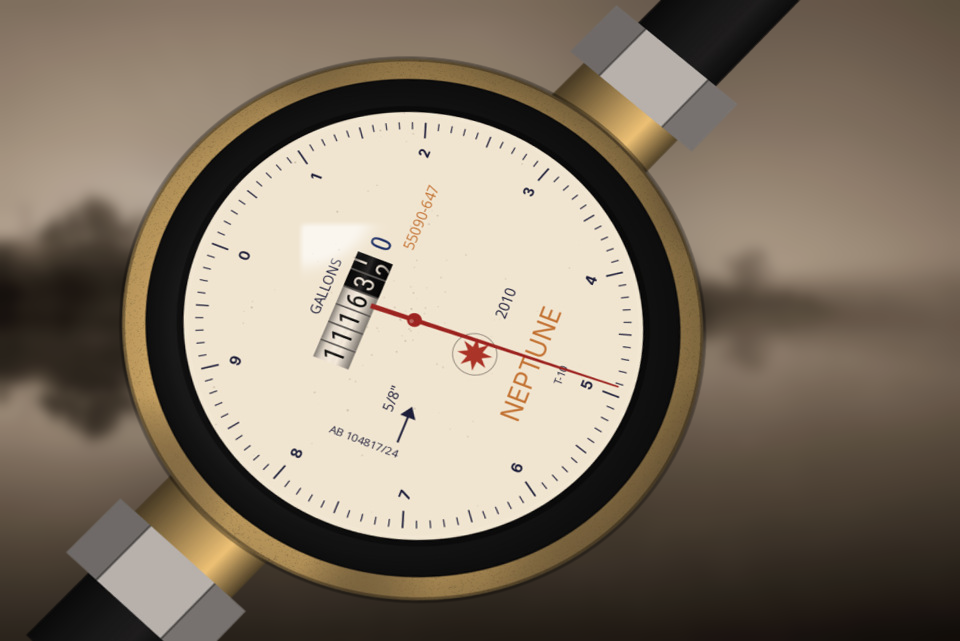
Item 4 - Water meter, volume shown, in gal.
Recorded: 1116314.9 gal
